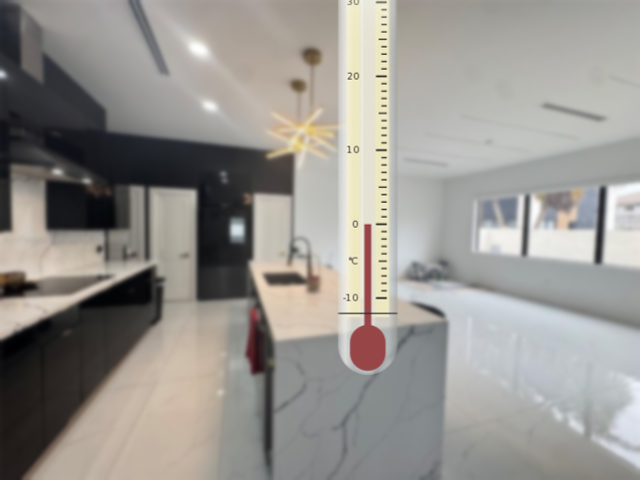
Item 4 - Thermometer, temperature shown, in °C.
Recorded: 0 °C
